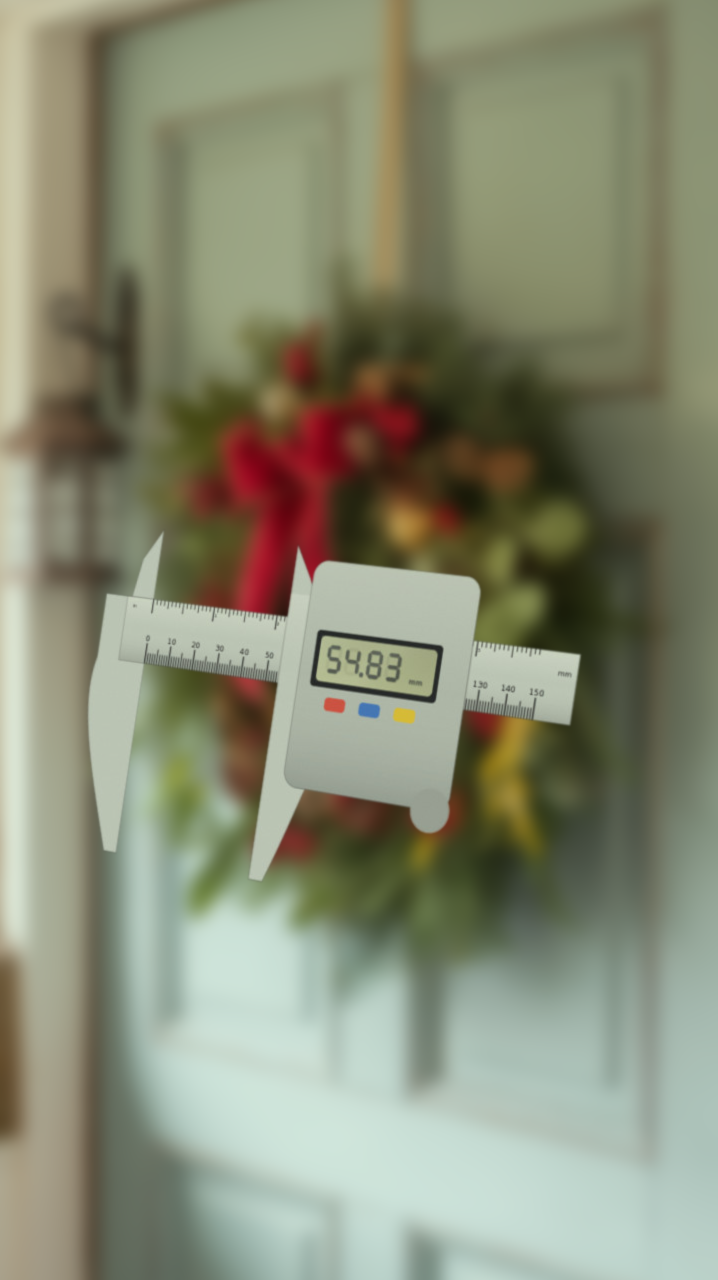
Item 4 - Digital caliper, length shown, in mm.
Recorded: 54.83 mm
